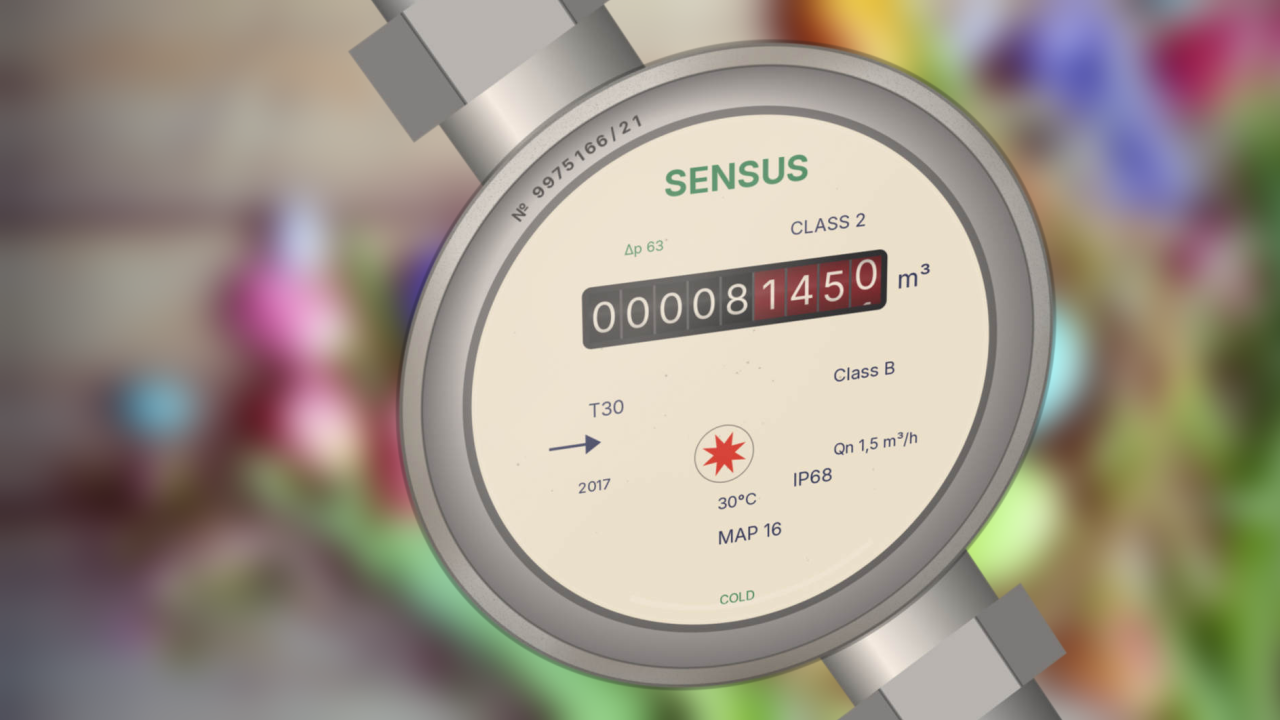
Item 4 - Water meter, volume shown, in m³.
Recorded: 8.1450 m³
